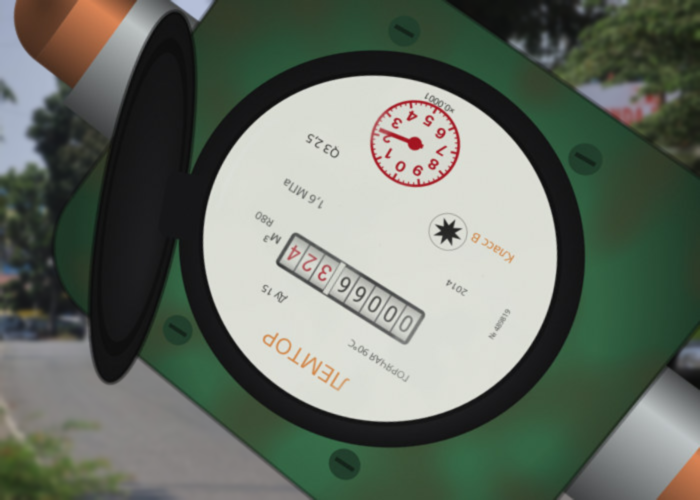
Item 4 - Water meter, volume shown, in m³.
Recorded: 66.3242 m³
